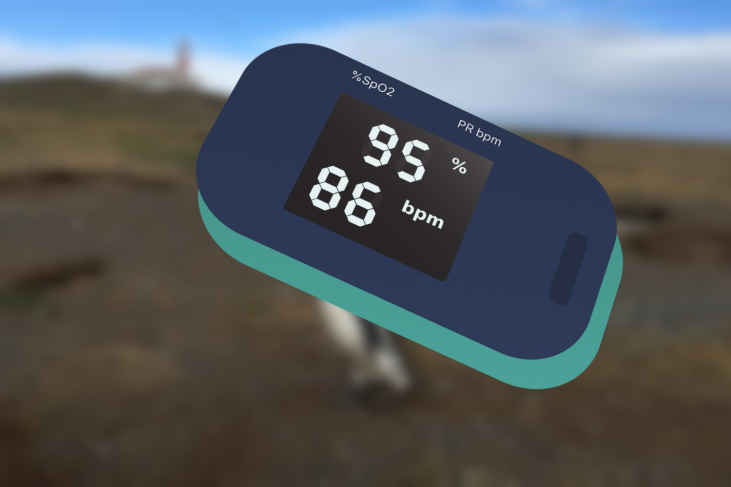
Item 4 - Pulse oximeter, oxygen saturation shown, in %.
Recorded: 95 %
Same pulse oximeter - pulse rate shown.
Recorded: 86 bpm
